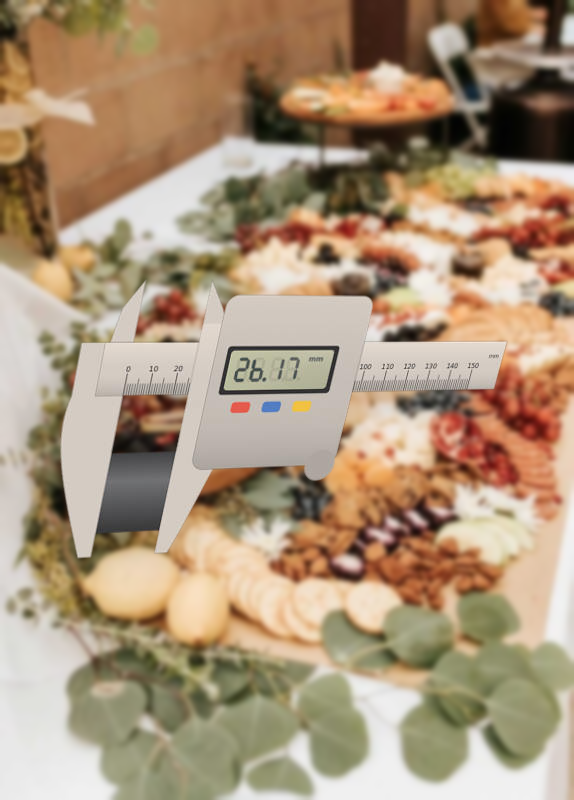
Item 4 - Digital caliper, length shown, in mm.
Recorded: 26.17 mm
